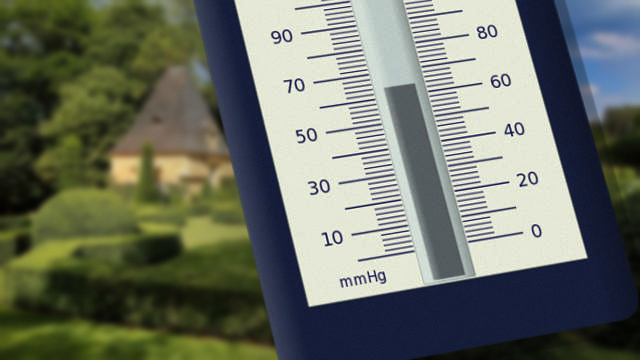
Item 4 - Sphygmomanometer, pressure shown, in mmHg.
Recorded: 64 mmHg
